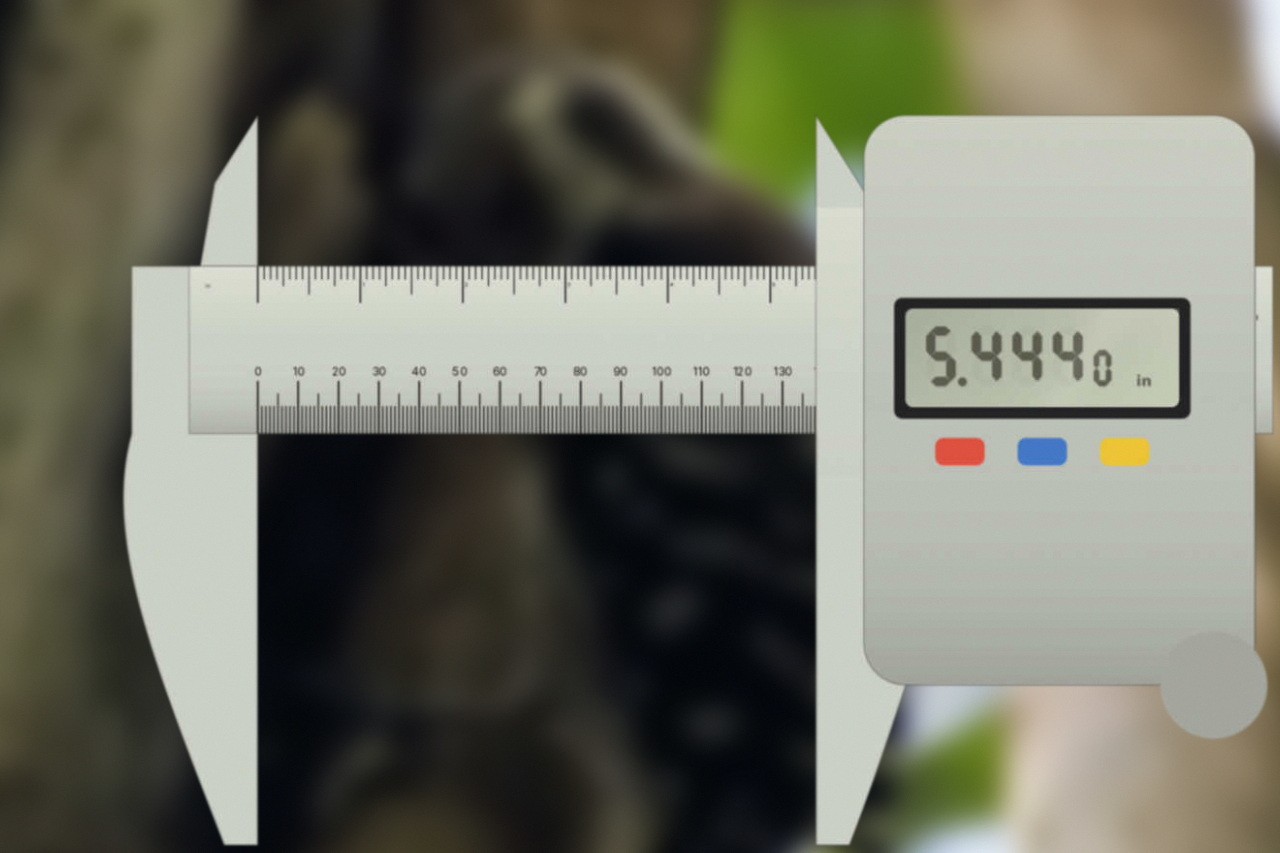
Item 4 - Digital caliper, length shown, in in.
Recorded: 5.4440 in
